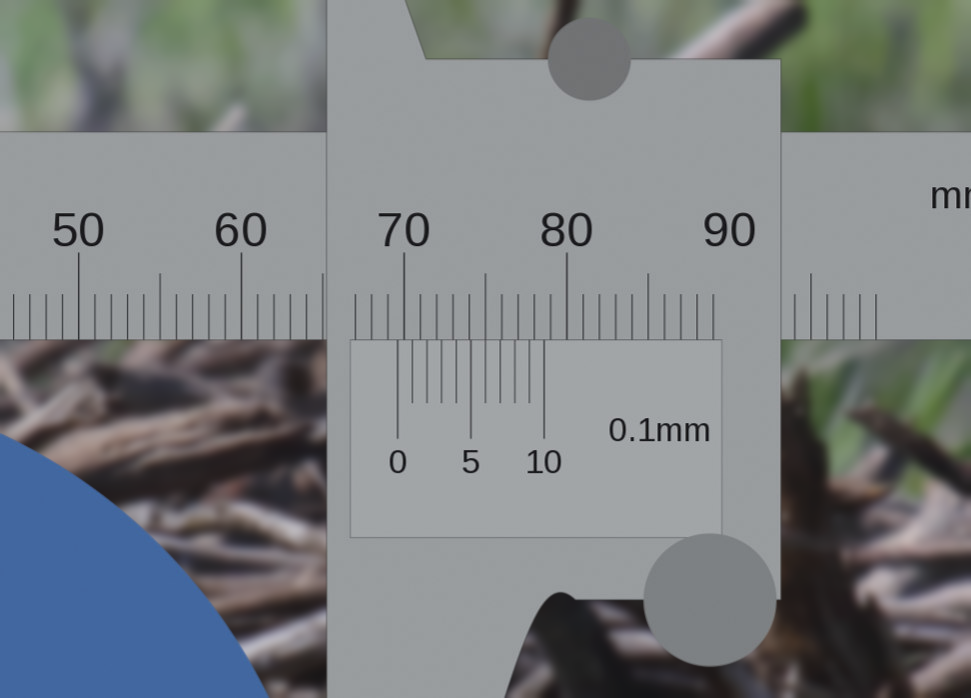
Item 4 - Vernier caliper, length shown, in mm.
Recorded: 69.6 mm
